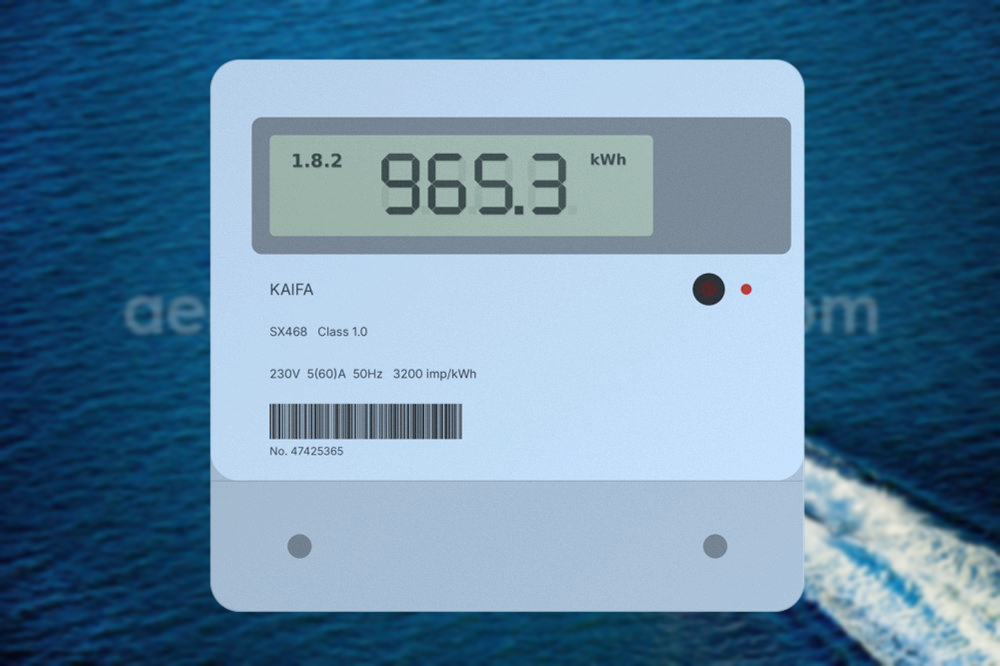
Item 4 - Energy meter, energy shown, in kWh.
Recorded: 965.3 kWh
